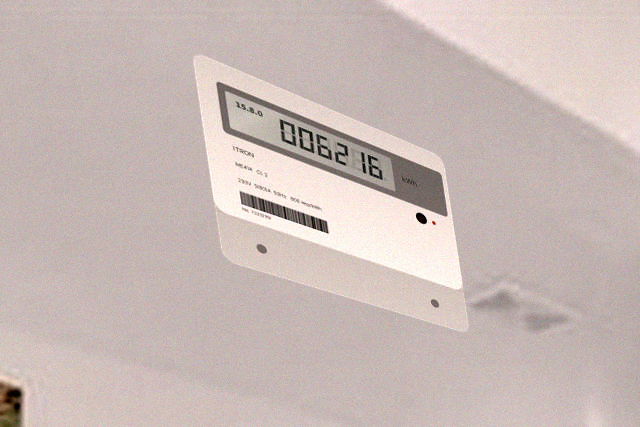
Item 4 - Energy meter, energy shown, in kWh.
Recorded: 6216 kWh
